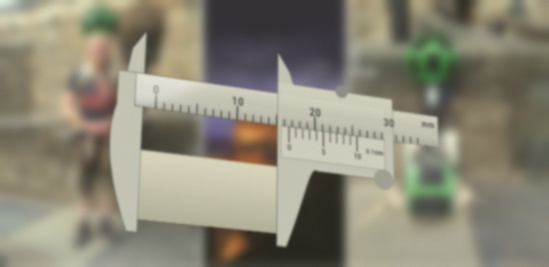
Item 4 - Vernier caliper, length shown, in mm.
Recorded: 16.6 mm
